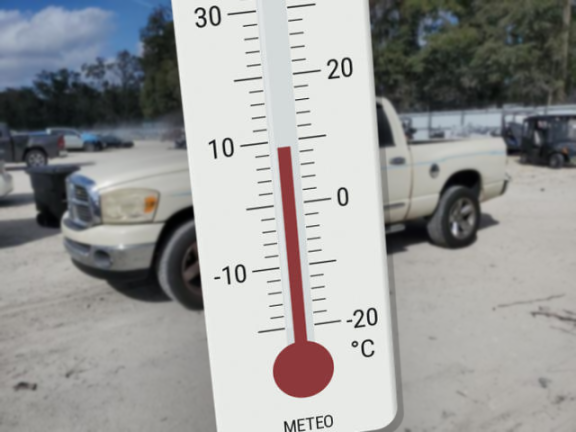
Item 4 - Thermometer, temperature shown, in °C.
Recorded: 9 °C
